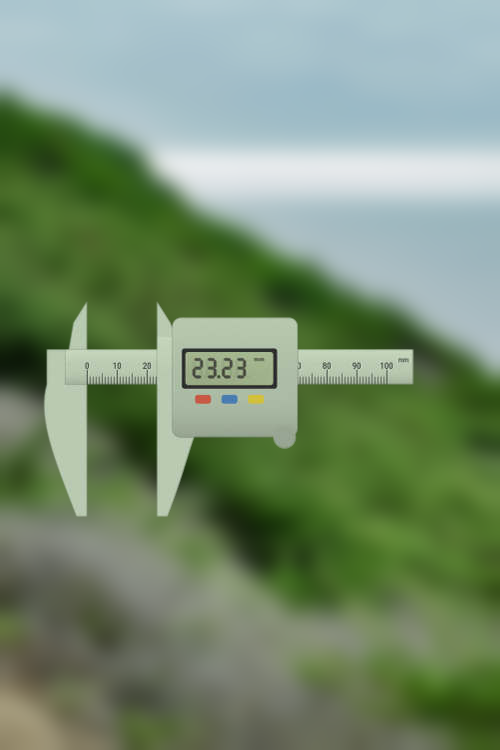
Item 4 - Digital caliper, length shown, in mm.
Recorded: 23.23 mm
